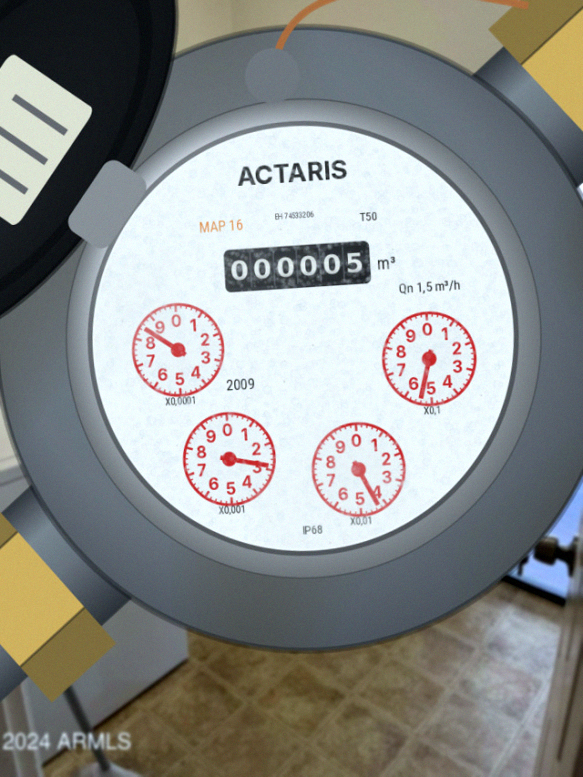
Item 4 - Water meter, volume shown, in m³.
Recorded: 5.5428 m³
